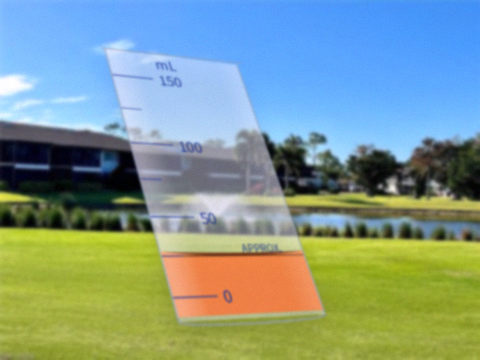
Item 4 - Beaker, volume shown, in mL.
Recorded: 25 mL
